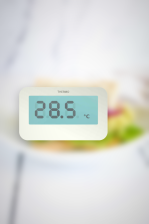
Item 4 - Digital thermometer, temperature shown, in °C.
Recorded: 28.5 °C
